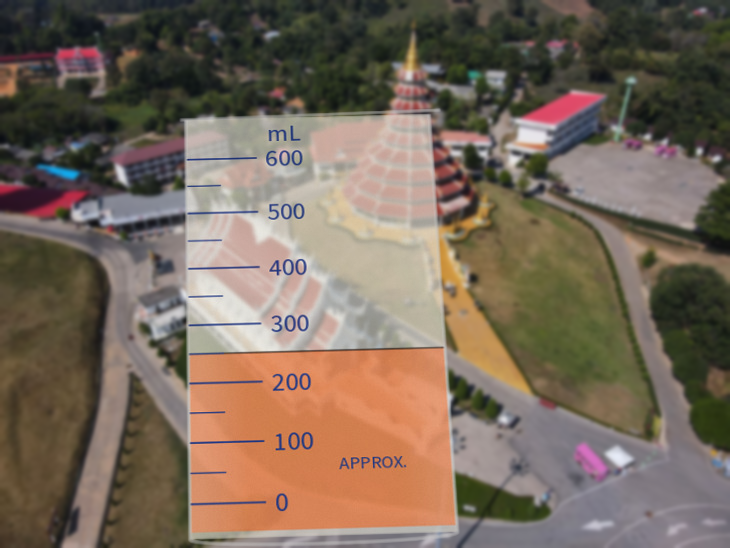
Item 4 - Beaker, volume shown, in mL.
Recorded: 250 mL
